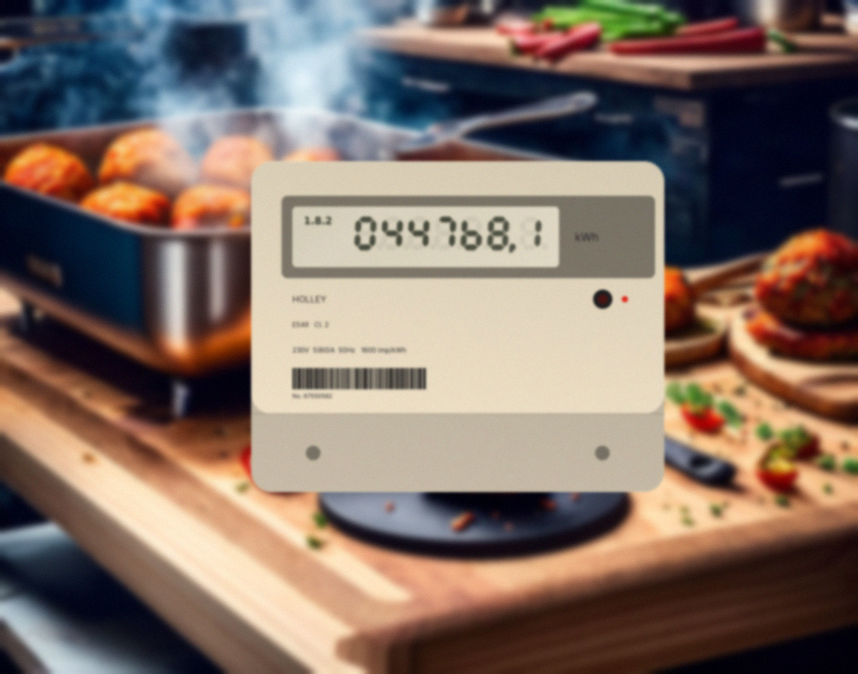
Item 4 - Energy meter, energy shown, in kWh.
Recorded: 44768.1 kWh
